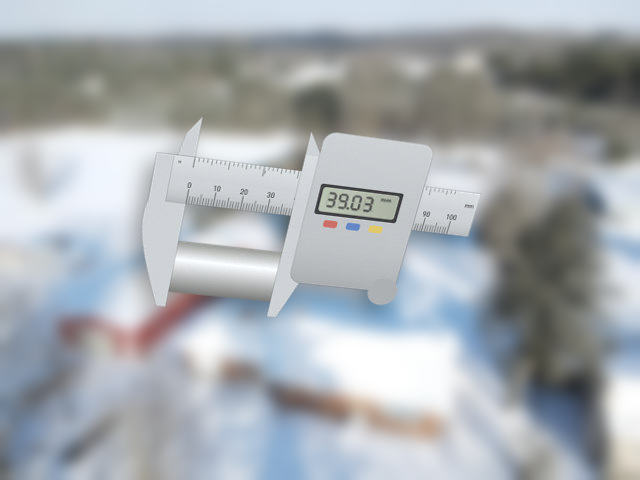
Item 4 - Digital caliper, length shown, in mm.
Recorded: 39.03 mm
